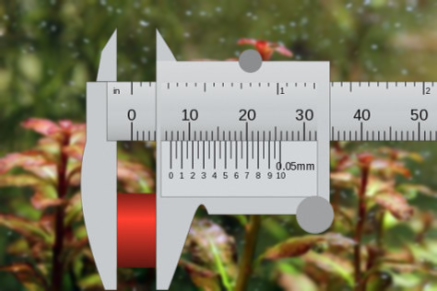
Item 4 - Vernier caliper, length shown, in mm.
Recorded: 6.8 mm
